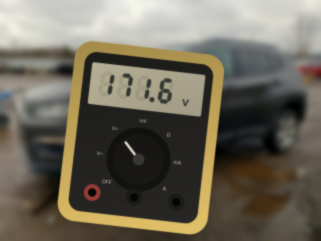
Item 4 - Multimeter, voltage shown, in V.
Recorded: 171.6 V
